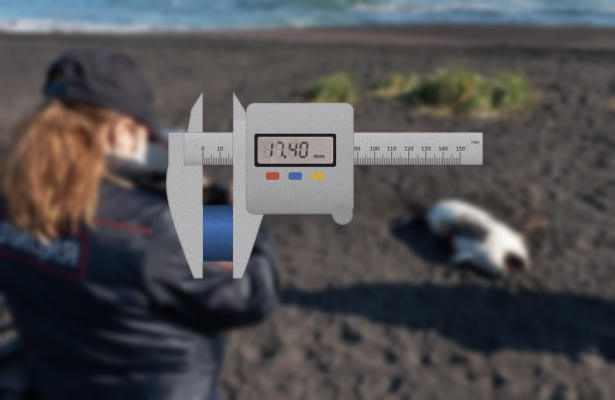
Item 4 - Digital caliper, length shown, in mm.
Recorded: 17.40 mm
